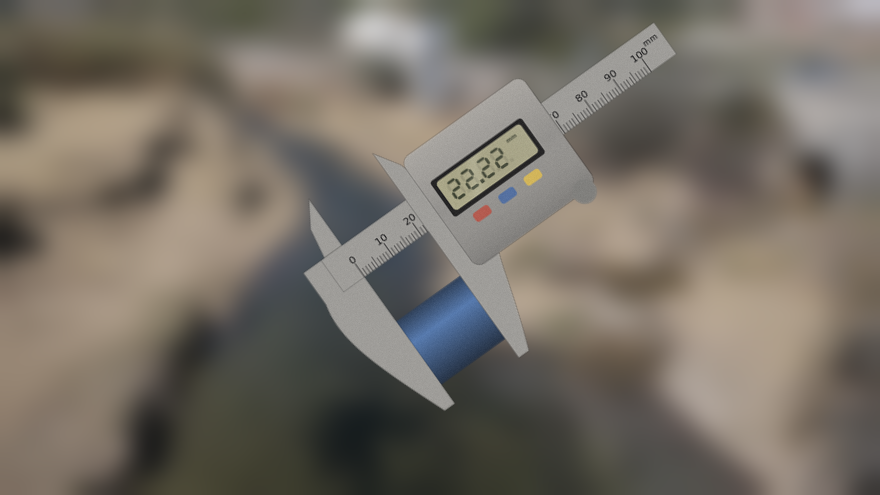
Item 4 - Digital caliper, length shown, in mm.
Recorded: 22.22 mm
